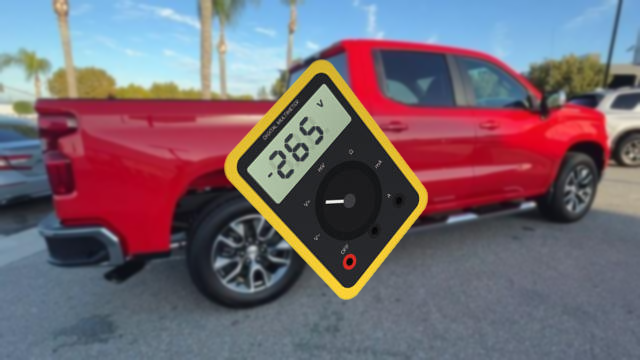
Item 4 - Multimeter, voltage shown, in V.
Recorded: -265 V
